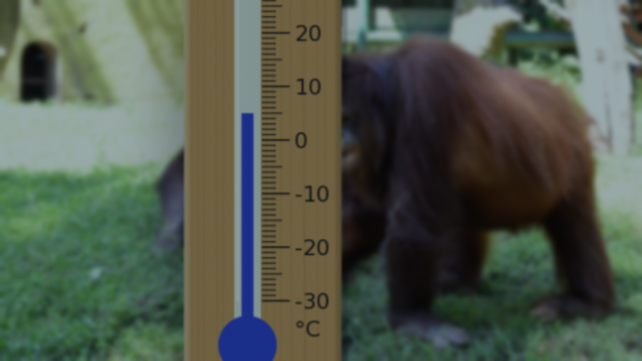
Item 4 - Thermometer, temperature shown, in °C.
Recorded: 5 °C
